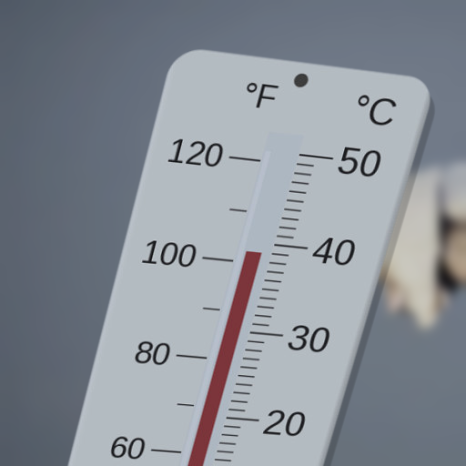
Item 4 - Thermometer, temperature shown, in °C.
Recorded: 39 °C
